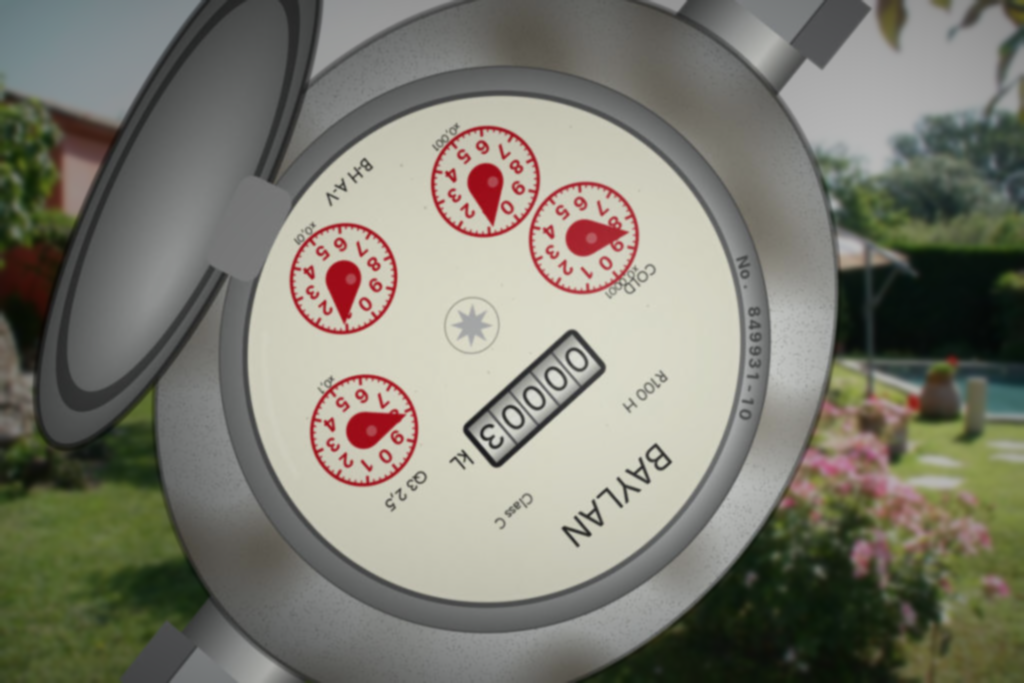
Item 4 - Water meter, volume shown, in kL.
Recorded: 3.8108 kL
